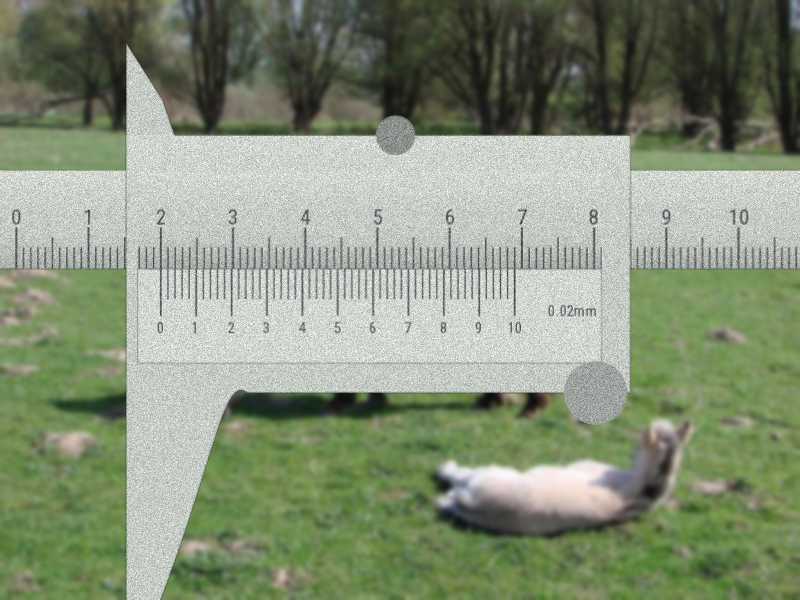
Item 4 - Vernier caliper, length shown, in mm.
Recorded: 20.0 mm
